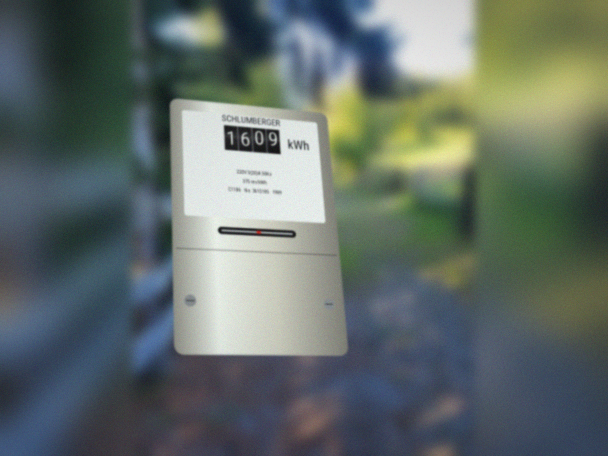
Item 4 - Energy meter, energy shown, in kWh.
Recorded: 1609 kWh
